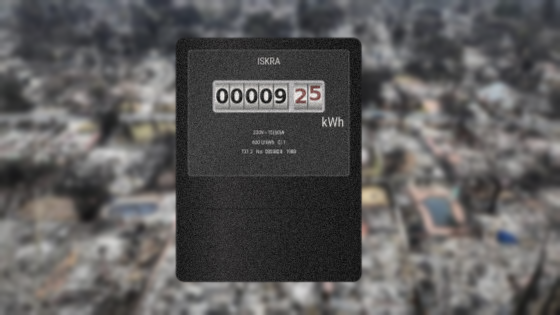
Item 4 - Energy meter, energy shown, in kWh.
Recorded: 9.25 kWh
